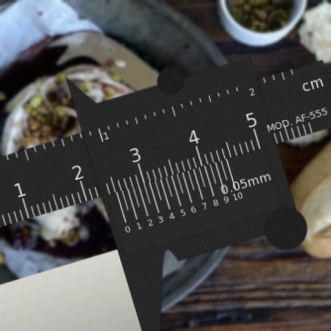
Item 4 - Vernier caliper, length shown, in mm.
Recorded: 25.2 mm
